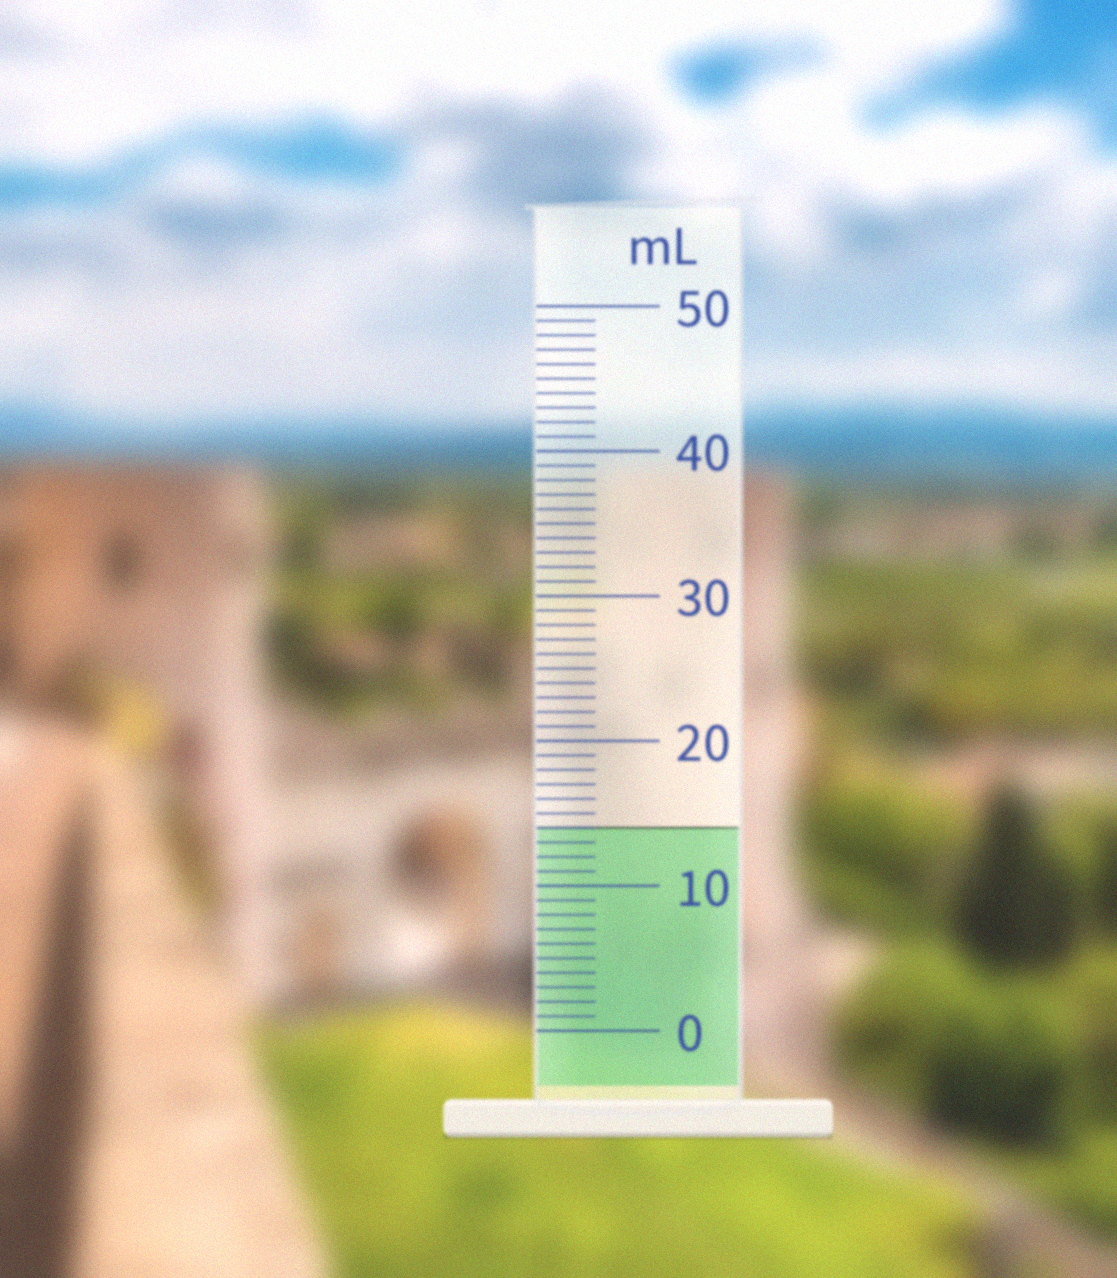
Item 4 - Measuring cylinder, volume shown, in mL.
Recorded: 14 mL
